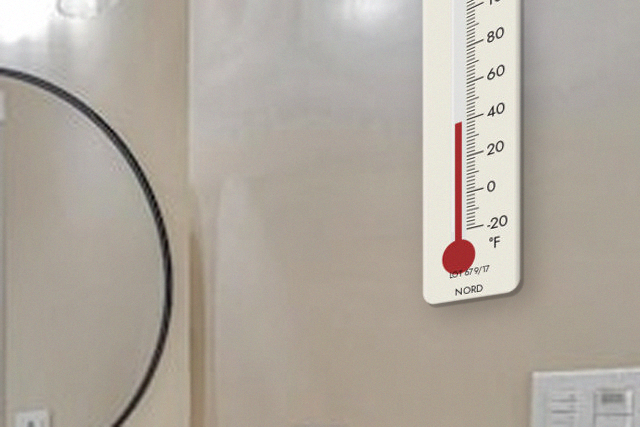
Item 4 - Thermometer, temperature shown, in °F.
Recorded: 40 °F
